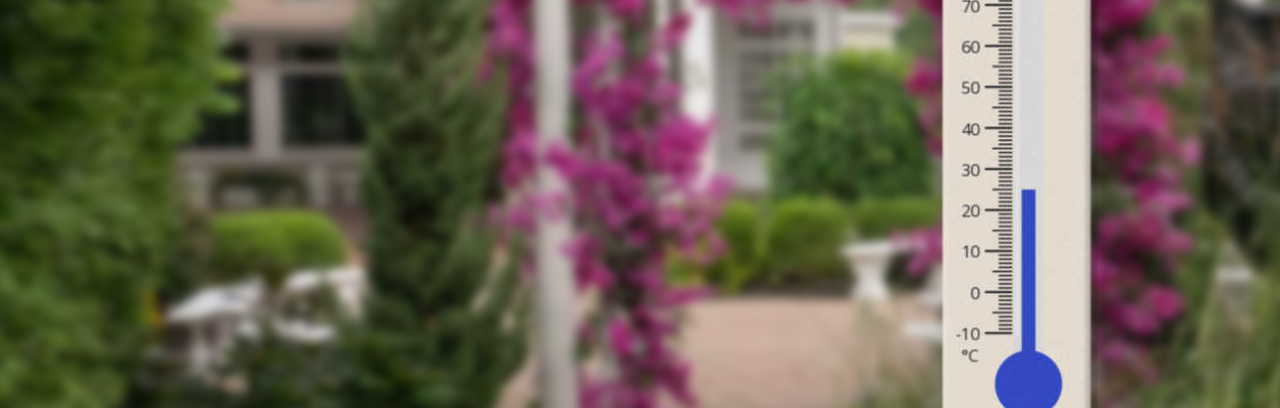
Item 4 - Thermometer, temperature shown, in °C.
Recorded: 25 °C
